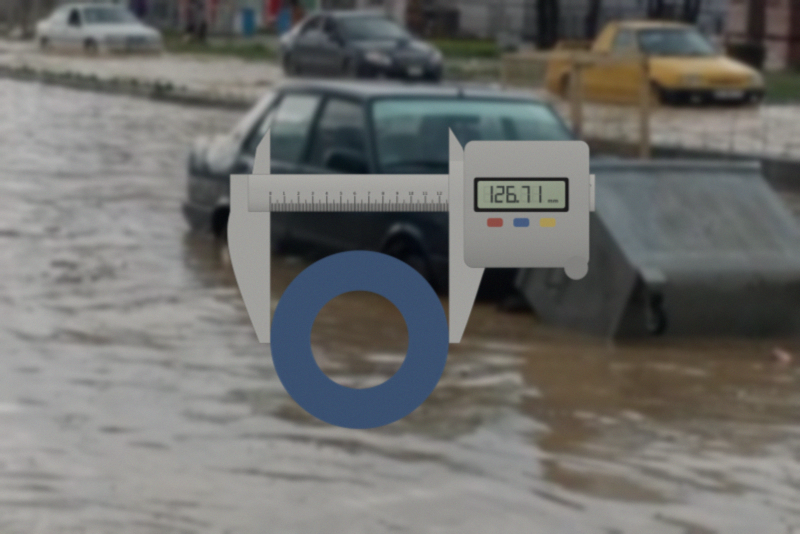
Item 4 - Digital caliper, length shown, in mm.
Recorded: 126.71 mm
